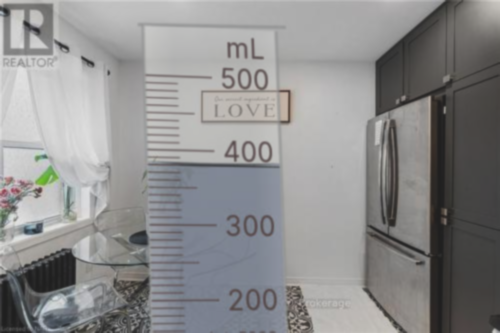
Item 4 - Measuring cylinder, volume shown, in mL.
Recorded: 380 mL
